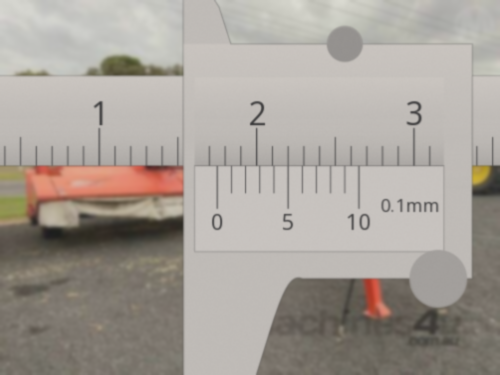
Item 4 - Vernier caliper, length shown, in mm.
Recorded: 17.5 mm
